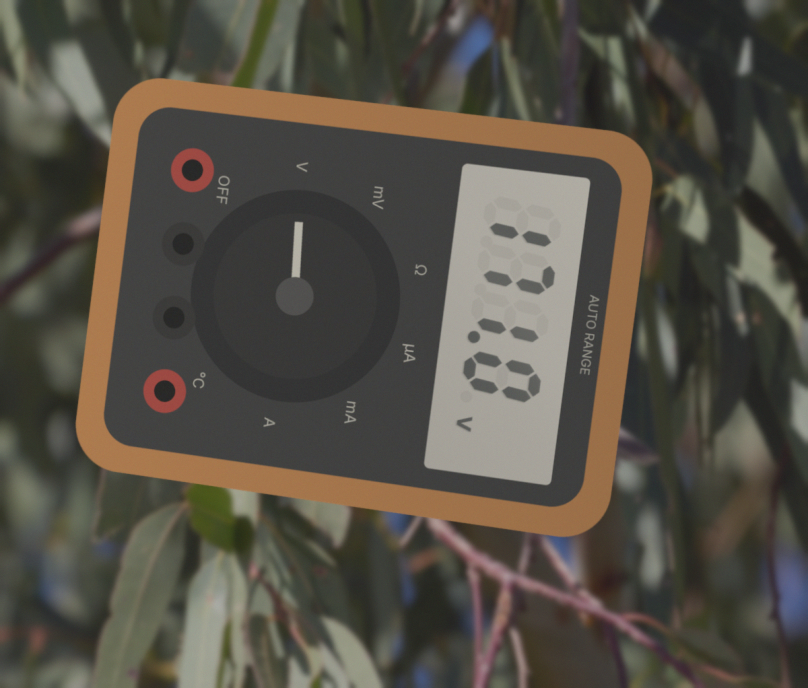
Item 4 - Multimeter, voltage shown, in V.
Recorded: 171.0 V
